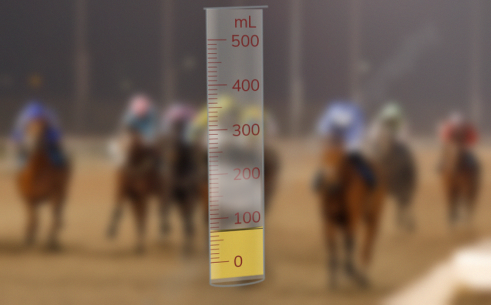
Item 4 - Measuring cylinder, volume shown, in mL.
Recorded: 70 mL
